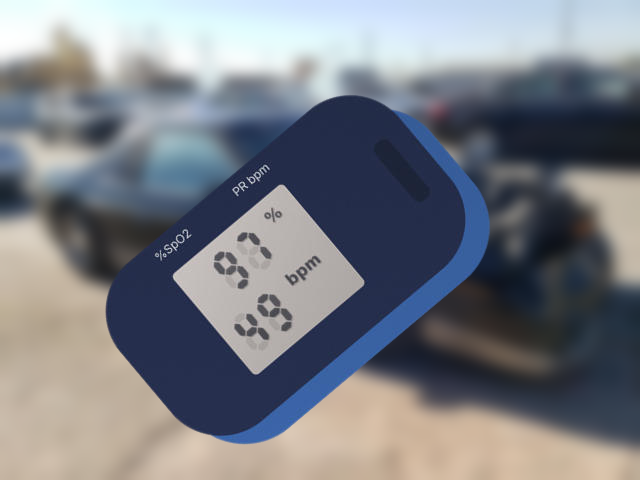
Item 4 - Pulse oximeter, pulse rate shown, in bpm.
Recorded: 49 bpm
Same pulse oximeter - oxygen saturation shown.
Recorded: 97 %
